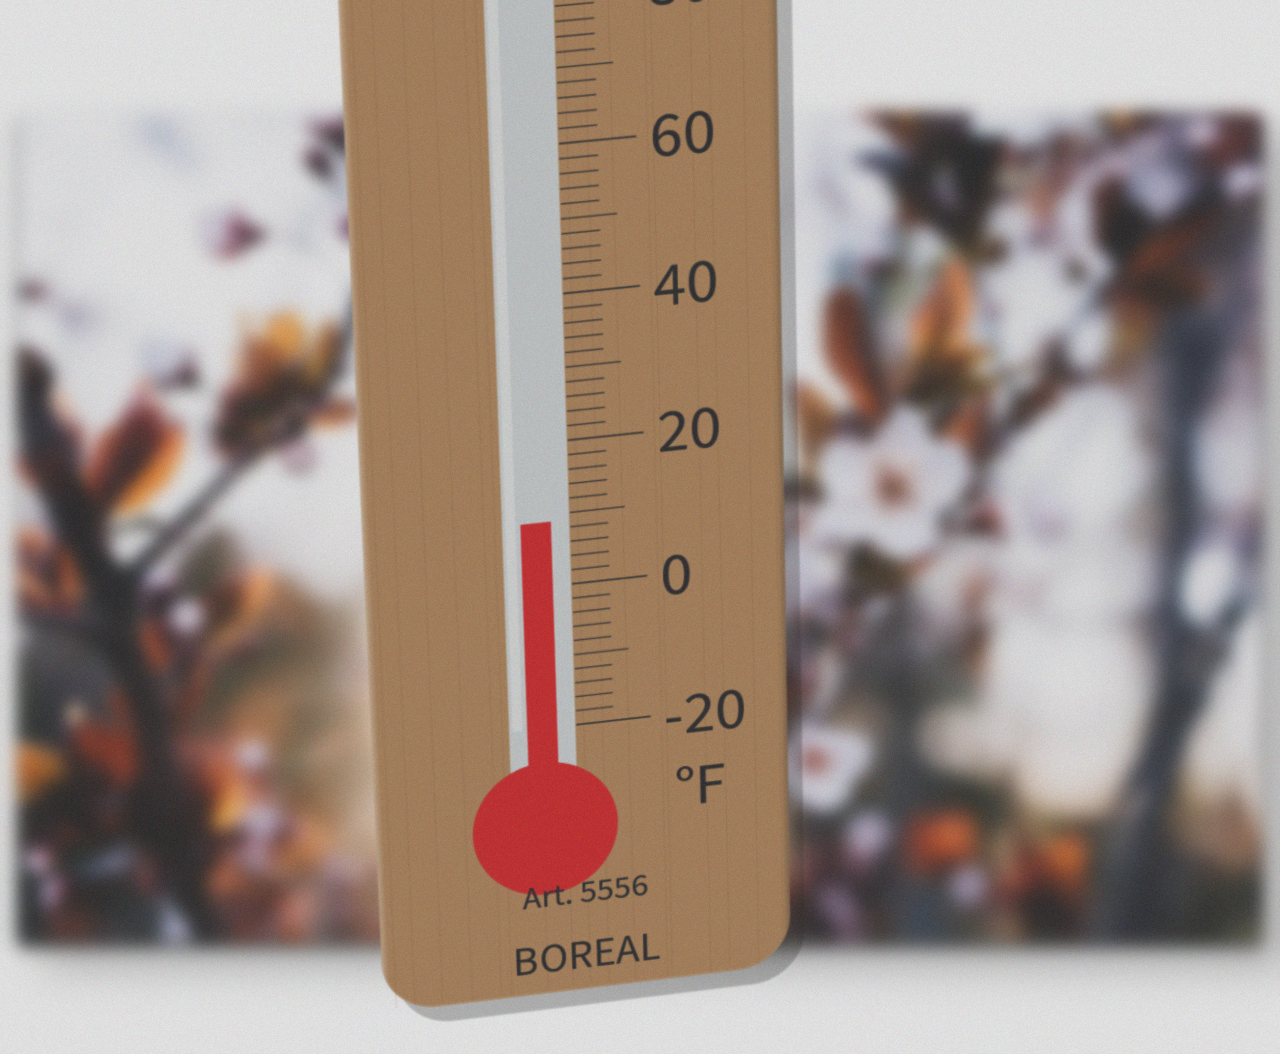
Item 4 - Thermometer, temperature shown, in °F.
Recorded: 9 °F
